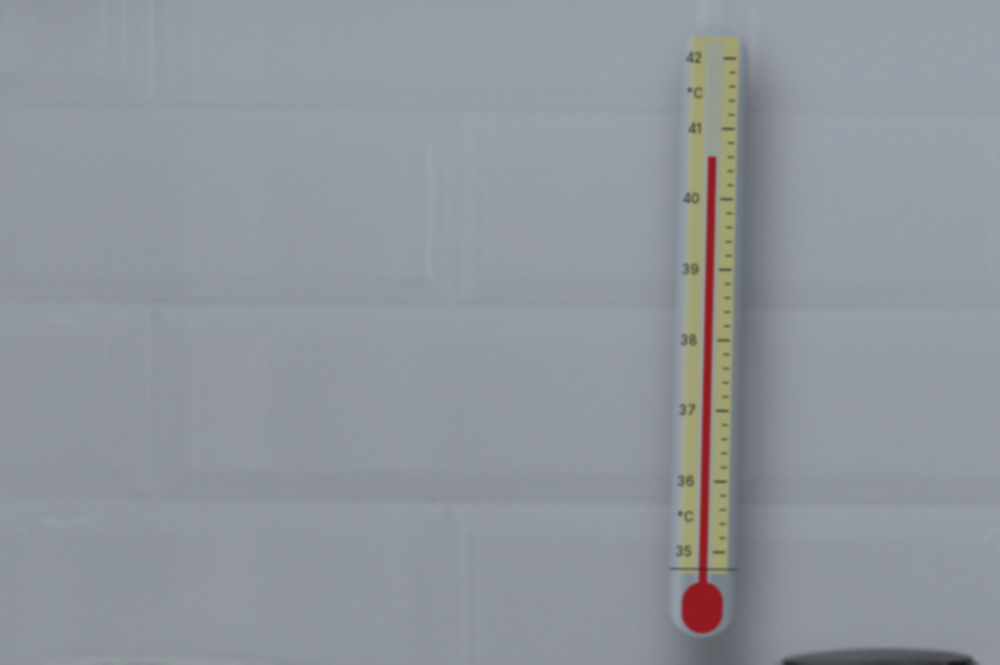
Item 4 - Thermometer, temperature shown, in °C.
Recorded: 40.6 °C
